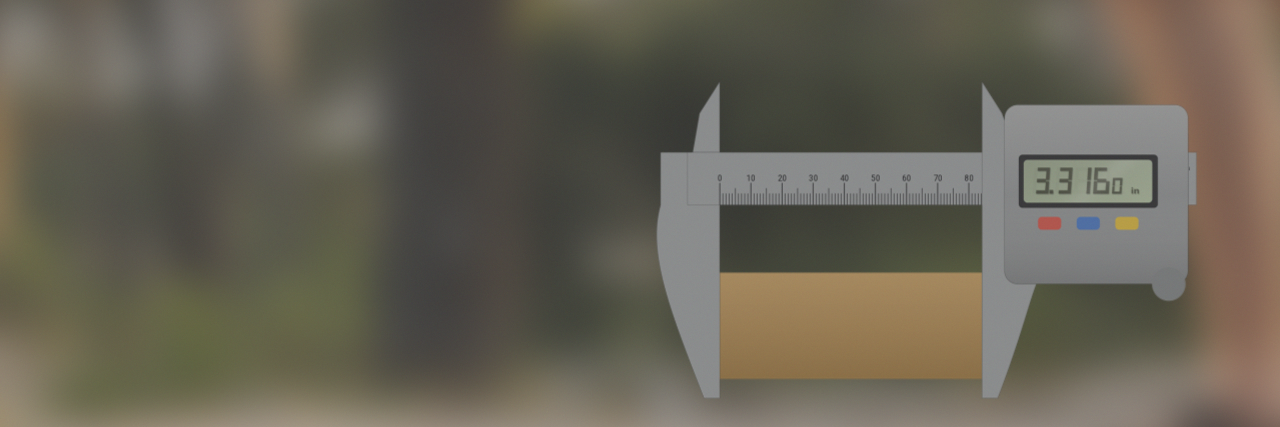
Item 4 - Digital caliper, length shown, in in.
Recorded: 3.3160 in
